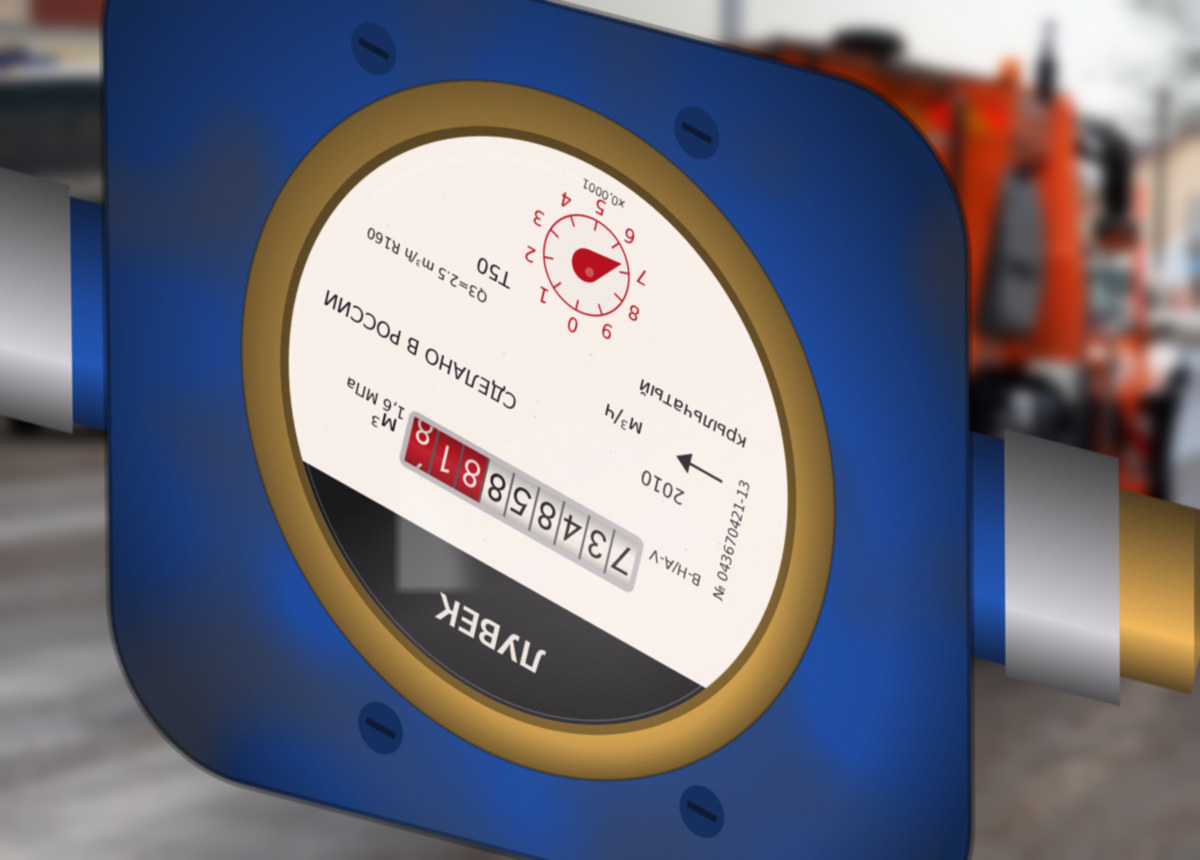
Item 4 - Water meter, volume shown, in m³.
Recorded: 734858.8176 m³
